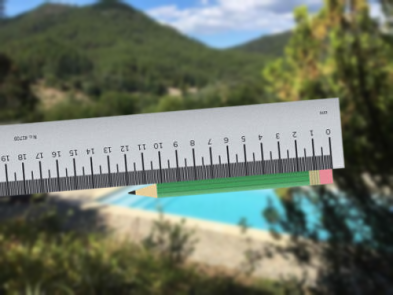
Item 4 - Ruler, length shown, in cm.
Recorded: 12 cm
